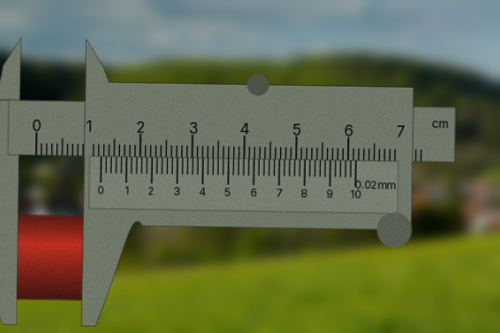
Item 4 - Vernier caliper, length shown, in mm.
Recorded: 12.5 mm
